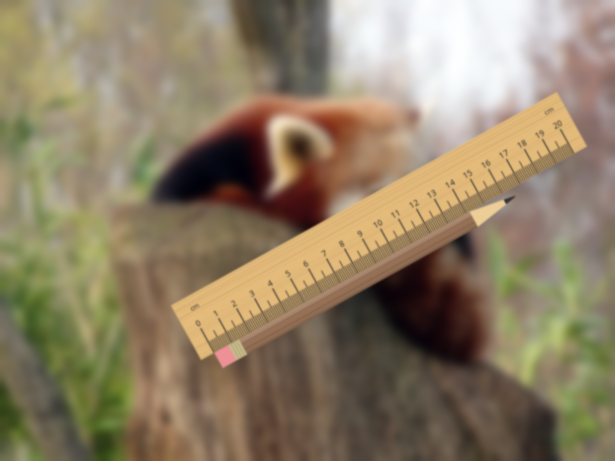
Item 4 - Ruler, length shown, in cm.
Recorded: 16.5 cm
